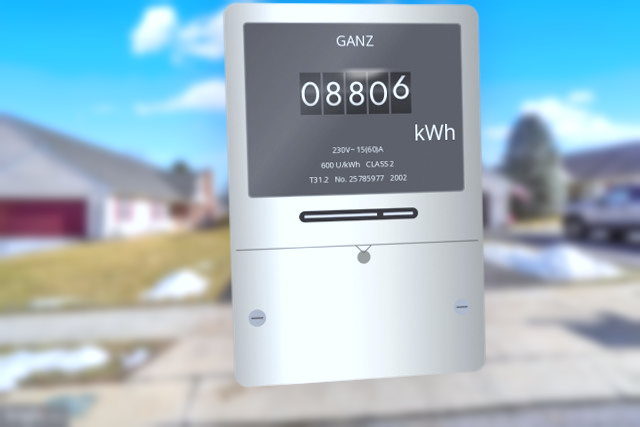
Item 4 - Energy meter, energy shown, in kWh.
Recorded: 8806 kWh
